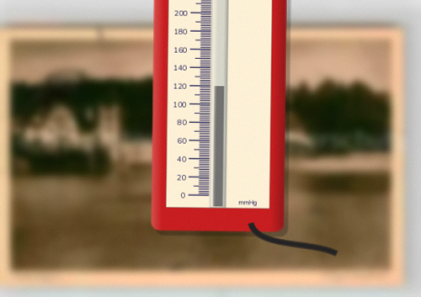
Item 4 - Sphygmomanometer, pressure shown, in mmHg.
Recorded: 120 mmHg
